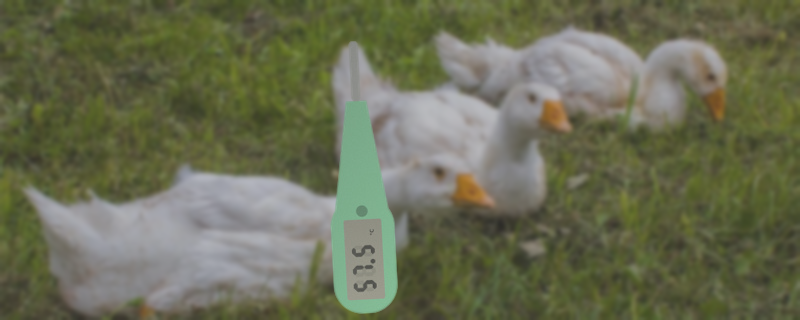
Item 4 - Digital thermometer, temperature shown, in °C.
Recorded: 57.5 °C
